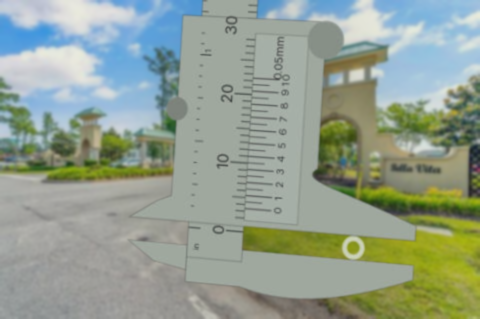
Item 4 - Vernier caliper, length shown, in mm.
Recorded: 3.4 mm
